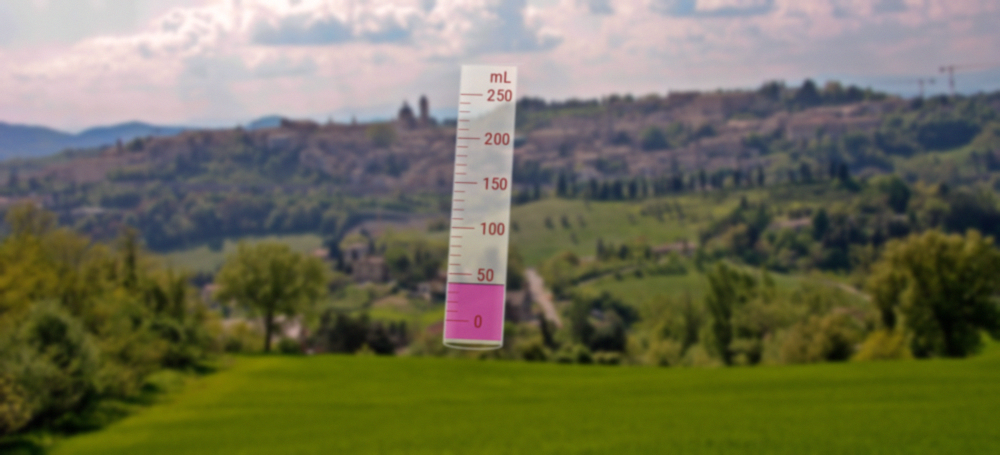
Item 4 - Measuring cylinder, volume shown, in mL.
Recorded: 40 mL
